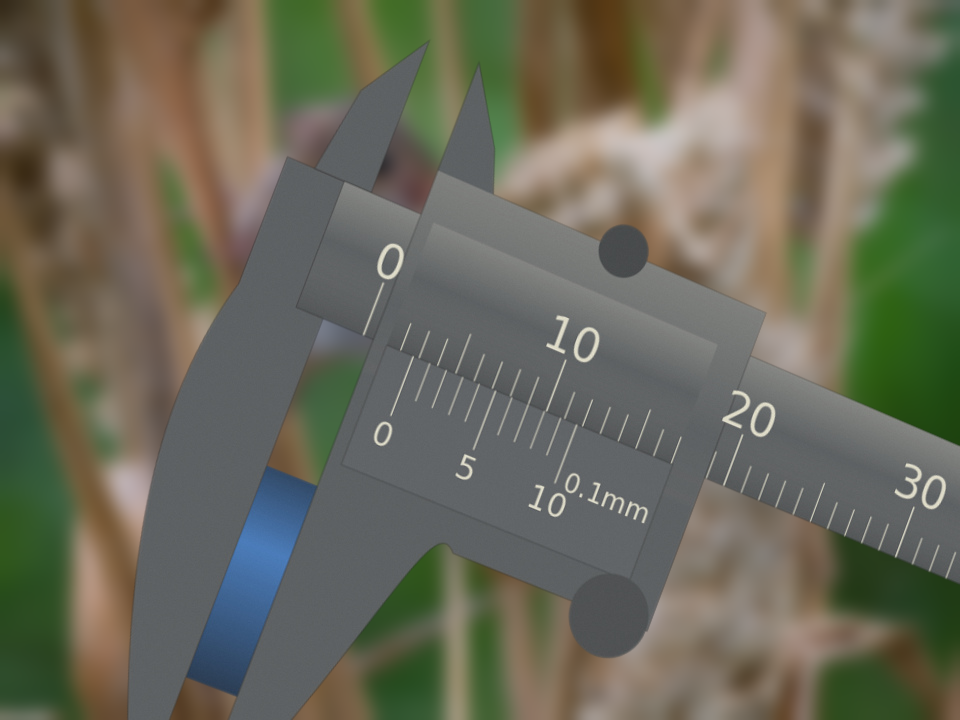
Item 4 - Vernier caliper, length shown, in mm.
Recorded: 2.7 mm
